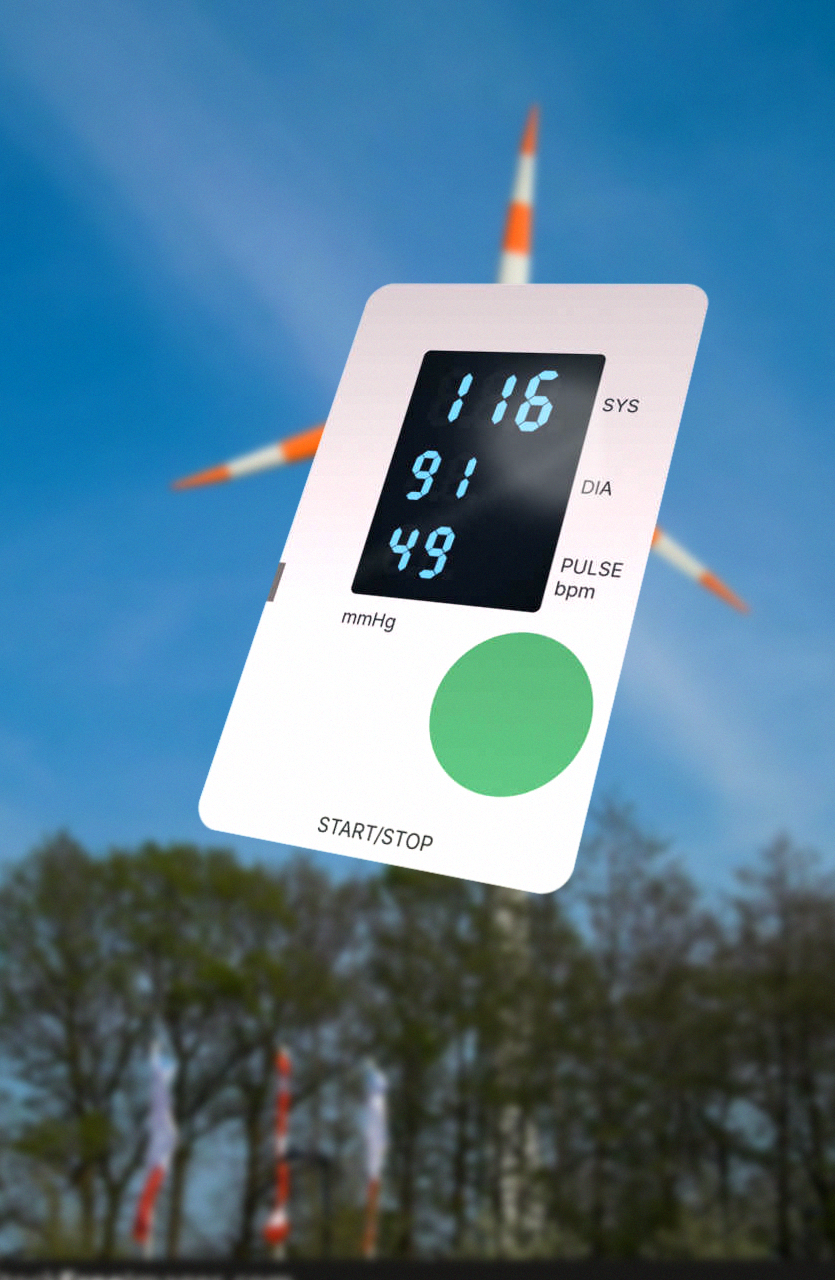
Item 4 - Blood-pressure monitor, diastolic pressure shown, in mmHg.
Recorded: 91 mmHg
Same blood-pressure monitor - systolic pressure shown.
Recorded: 116 mmHg
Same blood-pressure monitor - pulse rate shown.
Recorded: 49 bpm
